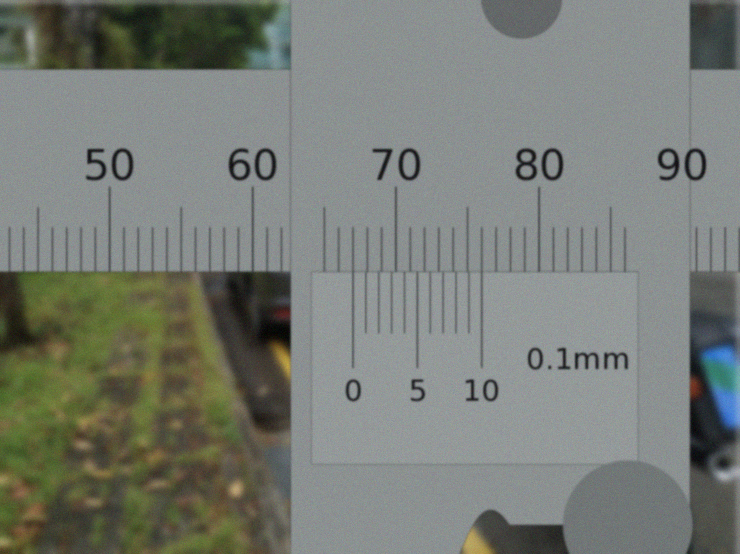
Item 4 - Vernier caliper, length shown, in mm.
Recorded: 67.0 mm
